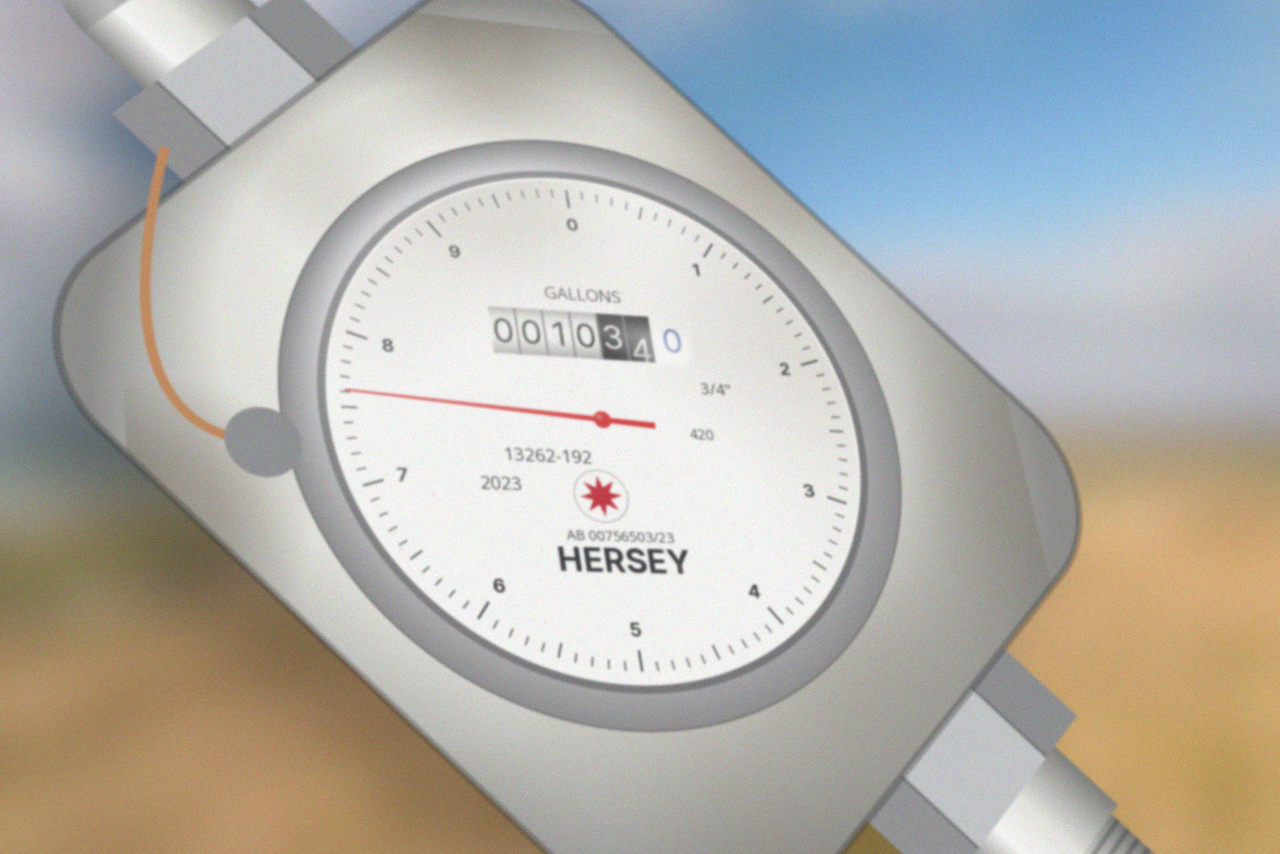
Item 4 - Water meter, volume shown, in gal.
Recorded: 10337.6 gal
